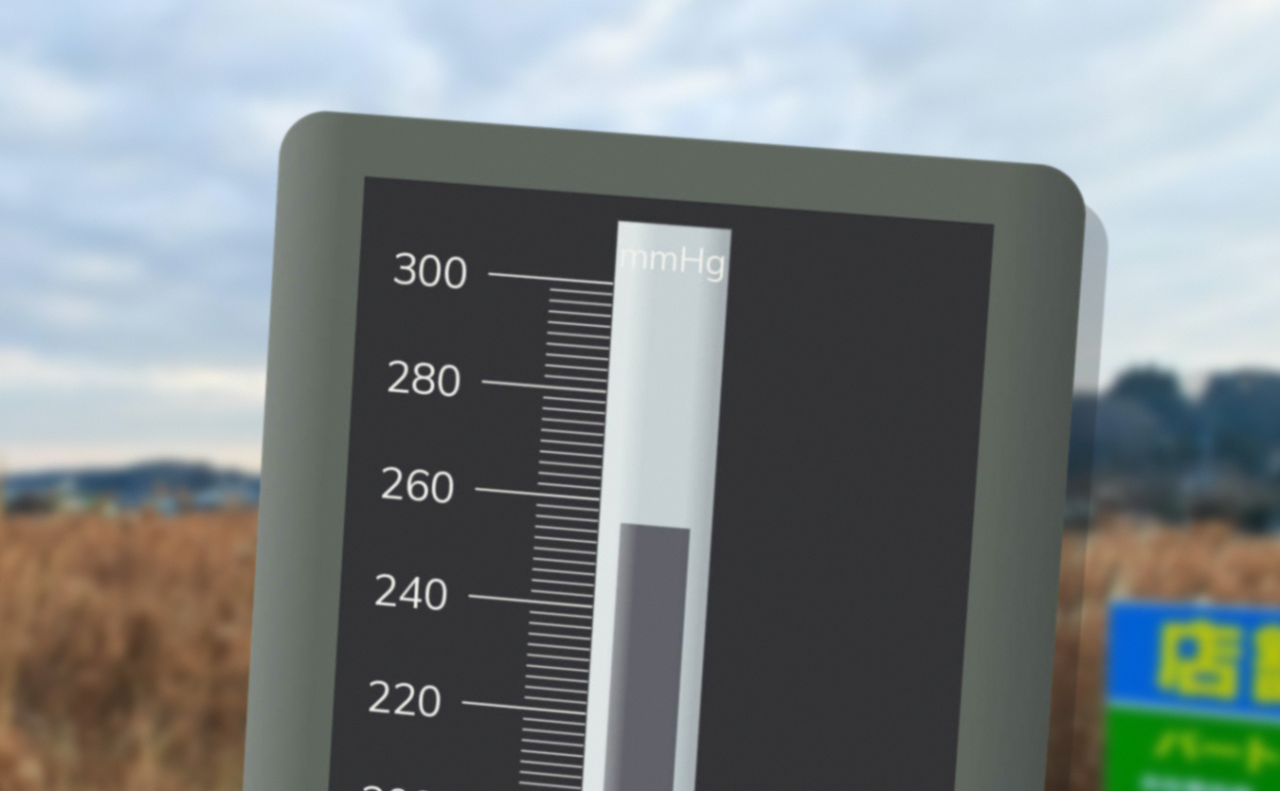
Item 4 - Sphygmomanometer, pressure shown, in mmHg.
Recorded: 256 mmHg
